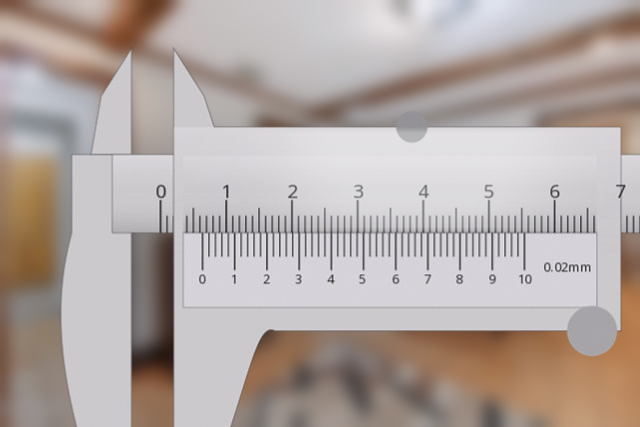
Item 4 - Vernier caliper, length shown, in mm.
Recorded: 6.4 mm
